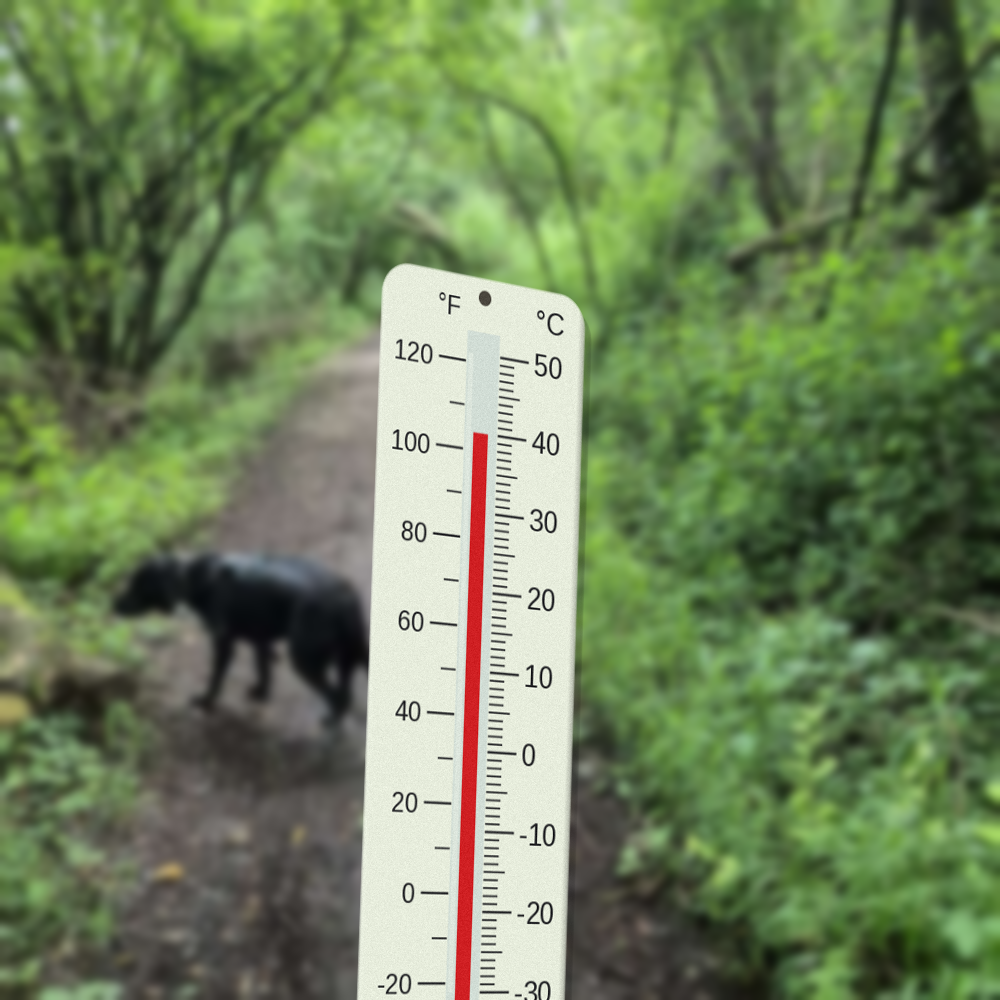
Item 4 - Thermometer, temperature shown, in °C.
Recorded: 40 °C
